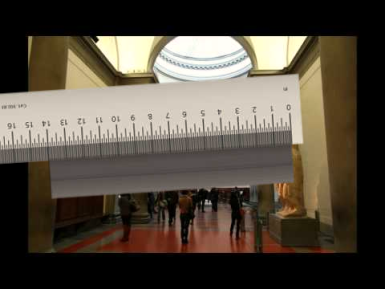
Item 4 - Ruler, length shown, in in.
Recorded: 14 in
